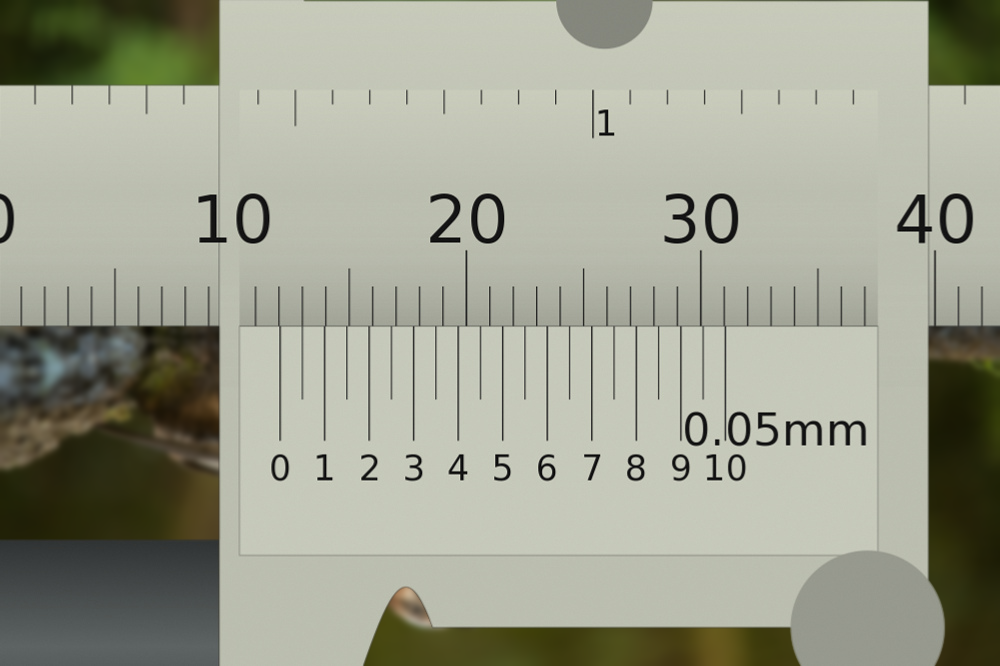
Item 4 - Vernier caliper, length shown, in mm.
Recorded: 12.05 mm
